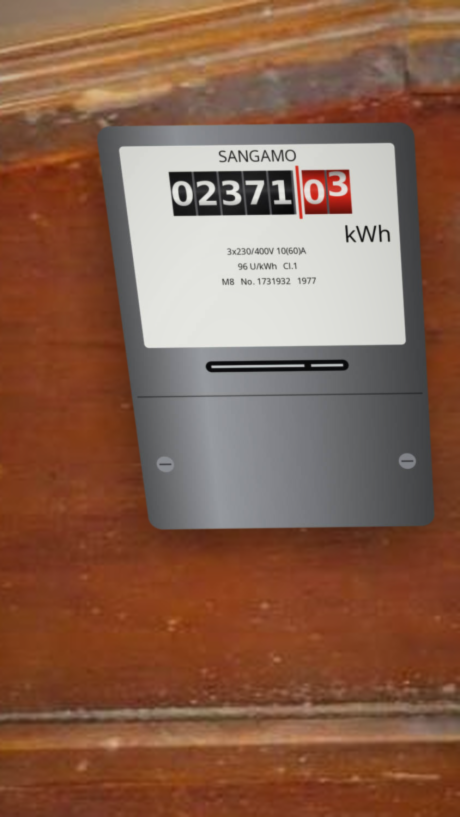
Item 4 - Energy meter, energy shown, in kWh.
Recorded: 2371.03 kWh
